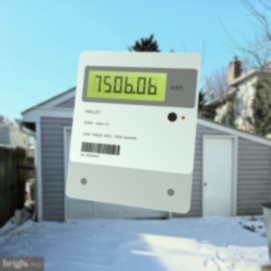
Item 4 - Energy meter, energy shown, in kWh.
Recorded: 7506.06 kWh
